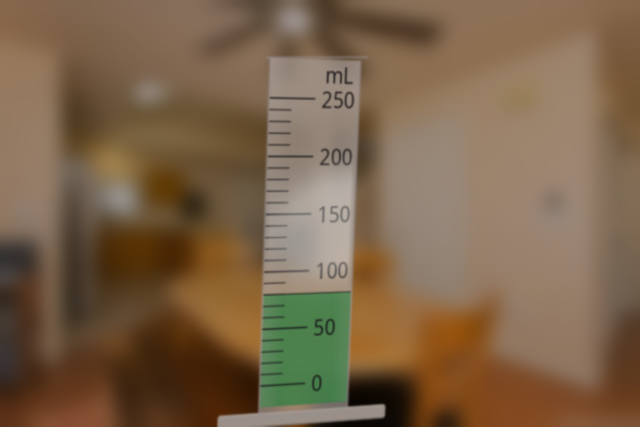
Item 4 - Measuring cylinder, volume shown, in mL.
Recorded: 80 mL
